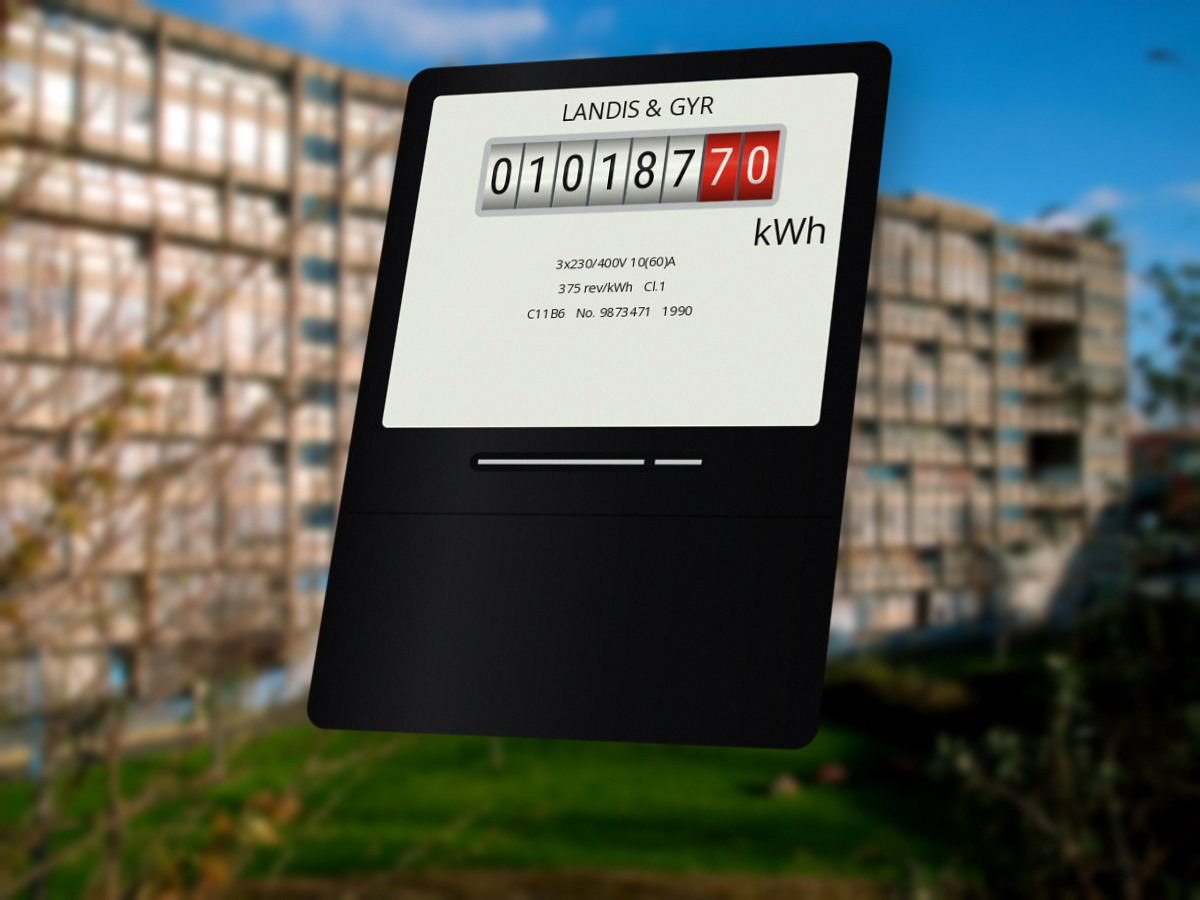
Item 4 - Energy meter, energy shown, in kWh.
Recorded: 10187.70 kWh
